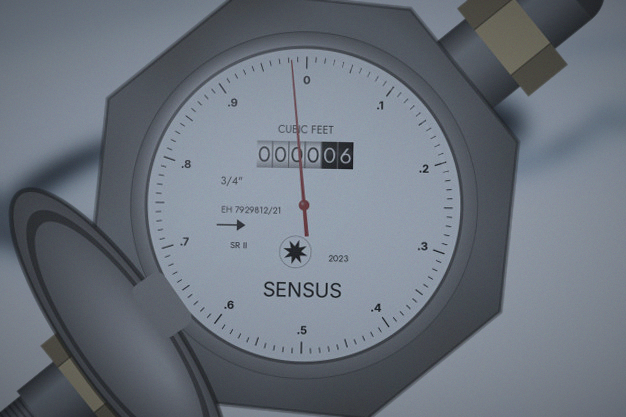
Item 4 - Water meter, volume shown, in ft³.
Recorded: 5.98 ft³
